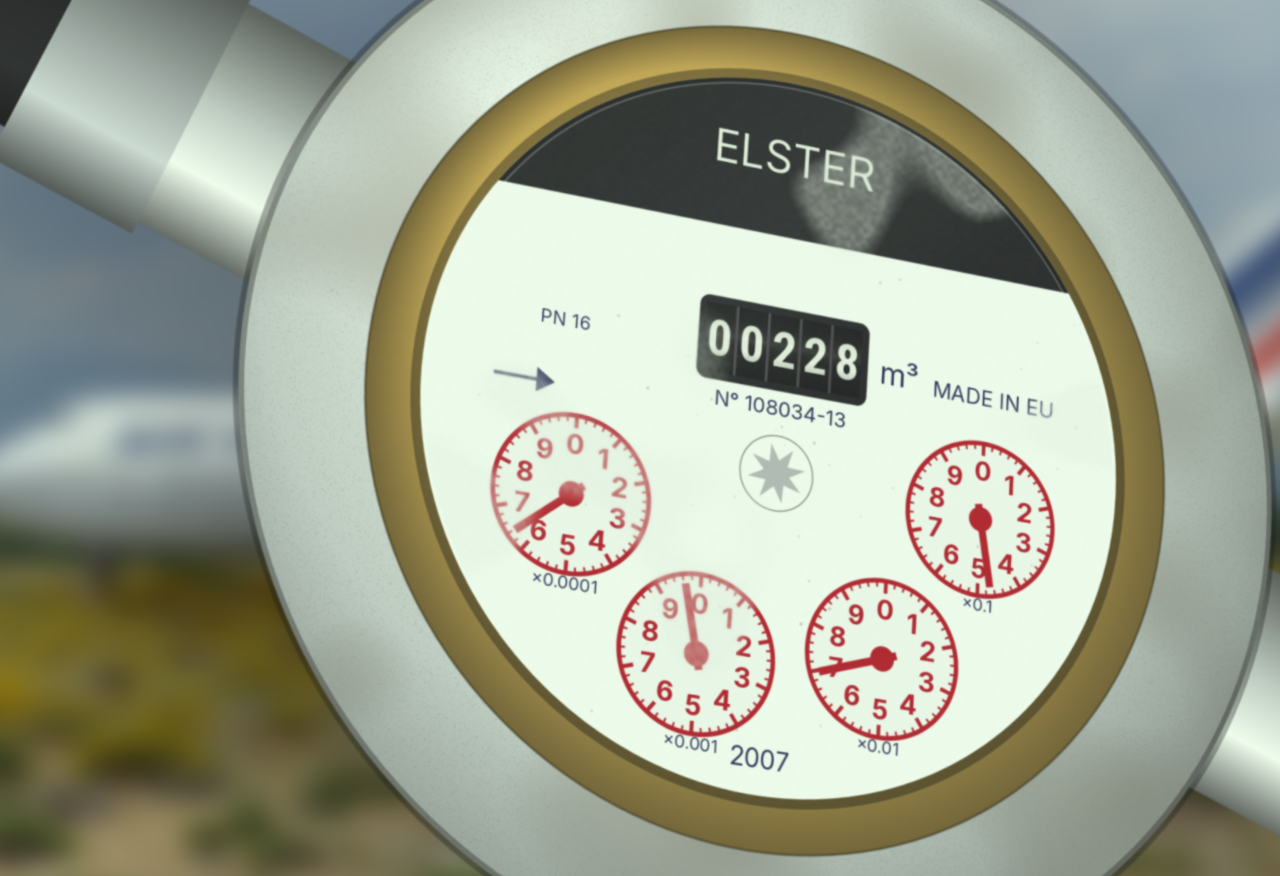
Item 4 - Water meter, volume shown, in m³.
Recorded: 228.4696 m³
